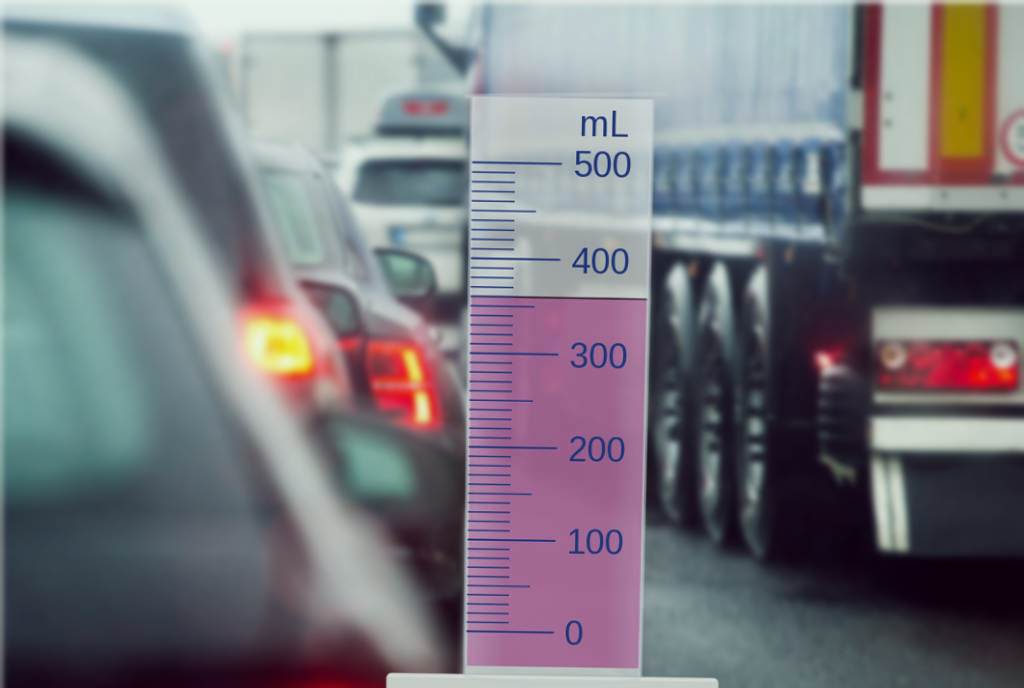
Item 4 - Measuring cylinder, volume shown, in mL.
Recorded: 360 mL
